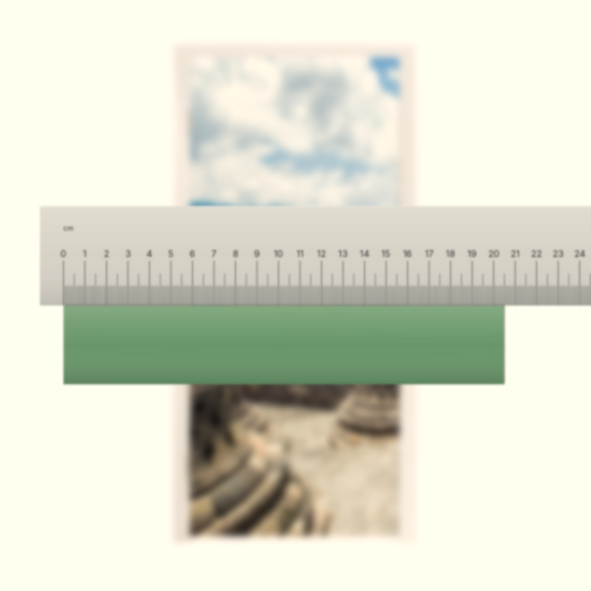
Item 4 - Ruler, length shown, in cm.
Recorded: 20.5 cm
